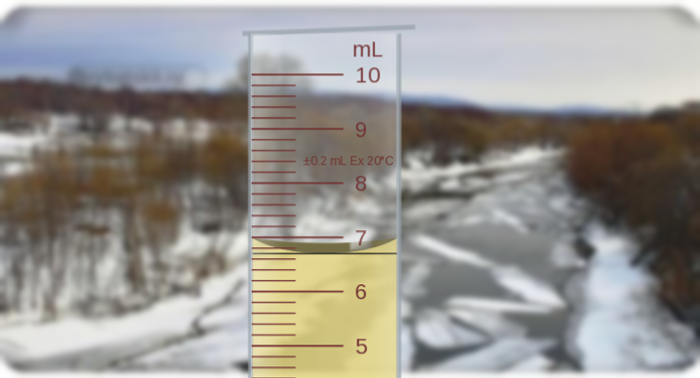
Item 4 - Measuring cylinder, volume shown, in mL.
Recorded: 6.7 mL
